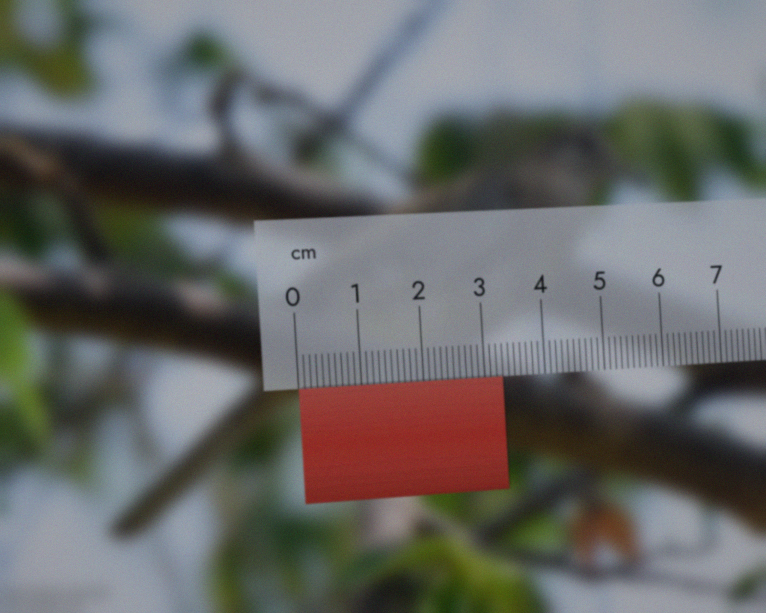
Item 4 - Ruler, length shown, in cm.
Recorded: 3.3 cm
